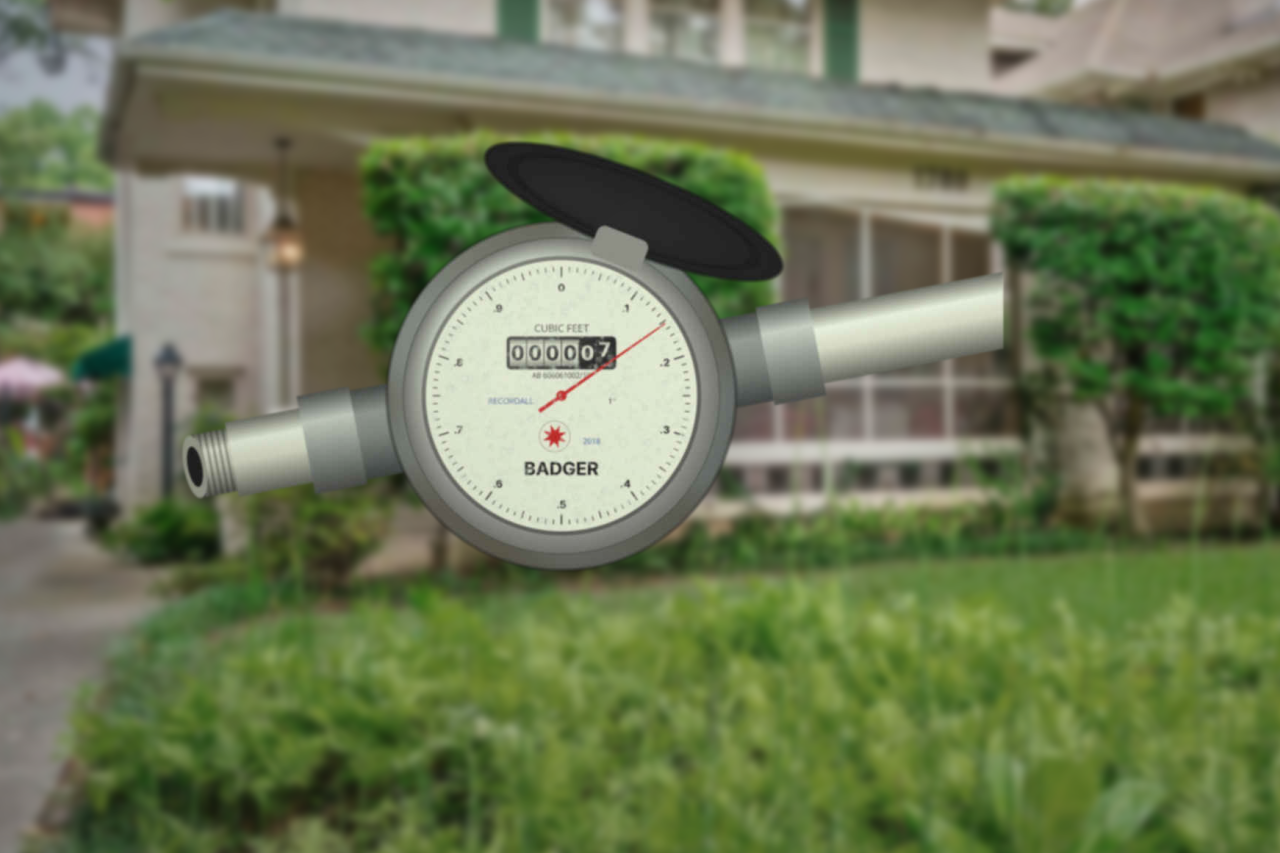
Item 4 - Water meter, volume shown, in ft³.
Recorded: 7.15 ft³
